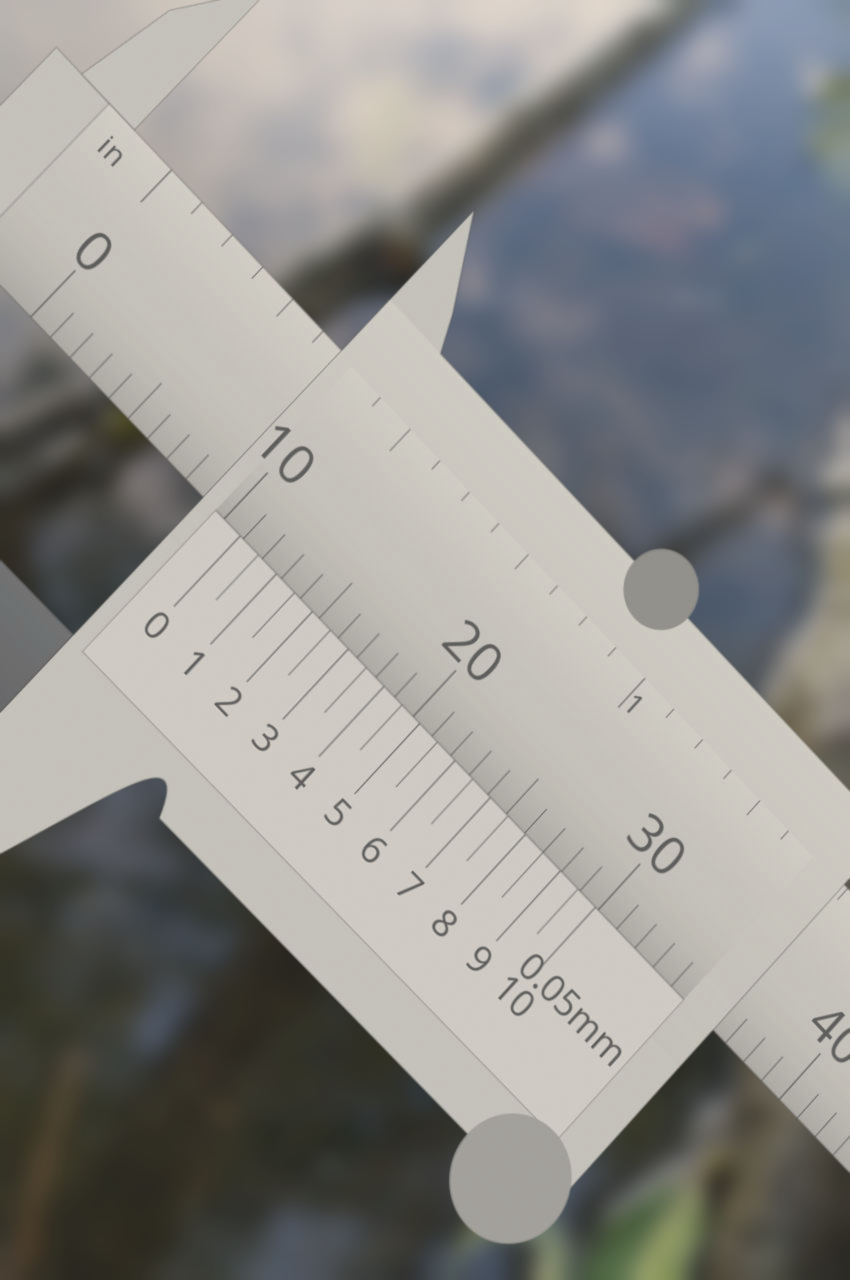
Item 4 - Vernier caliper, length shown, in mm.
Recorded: 10.85 mm
